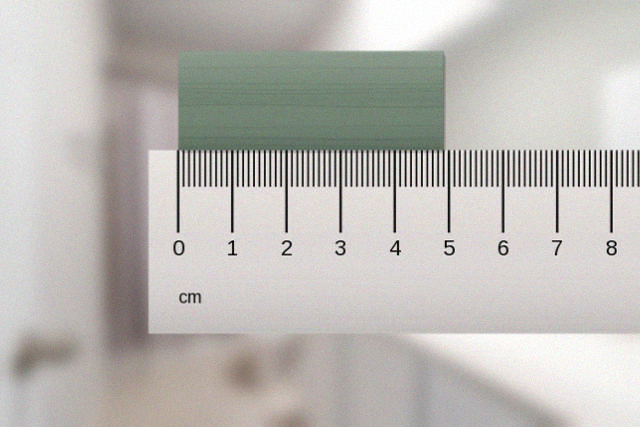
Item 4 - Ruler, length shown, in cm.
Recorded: 4.9 cm
